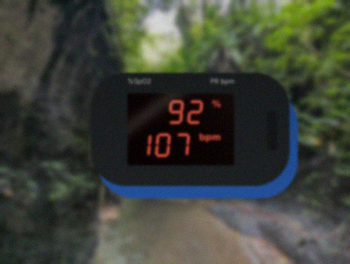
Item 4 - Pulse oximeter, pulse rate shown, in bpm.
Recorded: 107 bpm
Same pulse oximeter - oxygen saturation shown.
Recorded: 92 %
